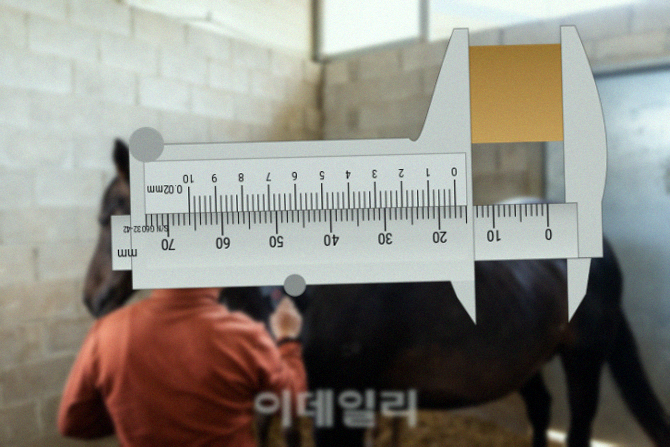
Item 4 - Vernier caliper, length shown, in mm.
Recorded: 17.0 mm
